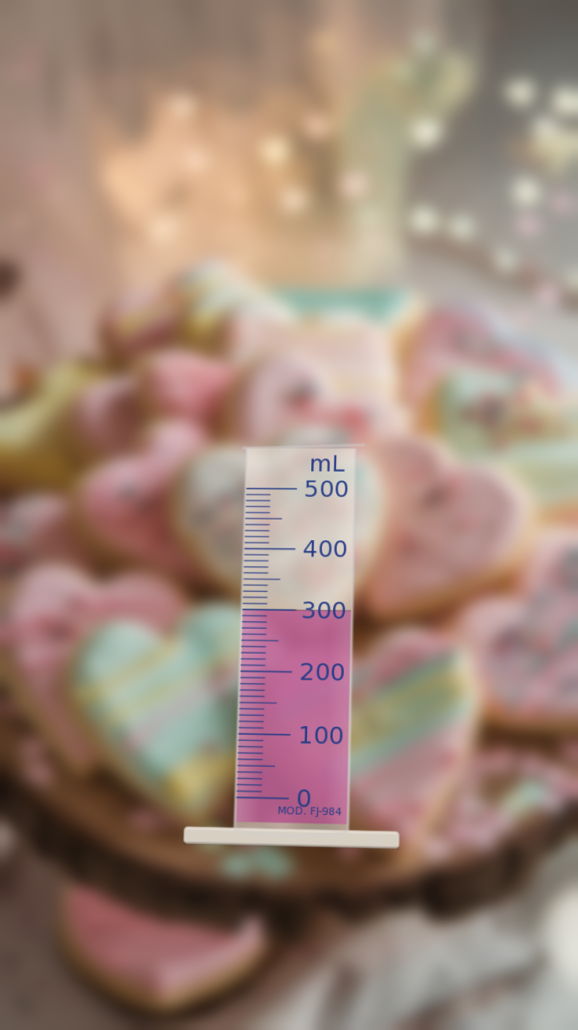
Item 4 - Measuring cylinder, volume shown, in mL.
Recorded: 300 mL
